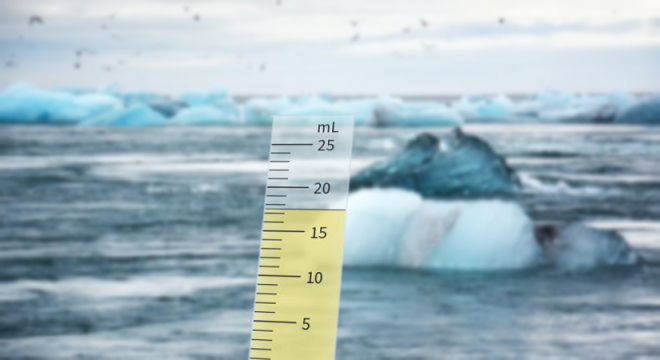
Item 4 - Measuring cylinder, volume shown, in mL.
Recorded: 17.5 mL
